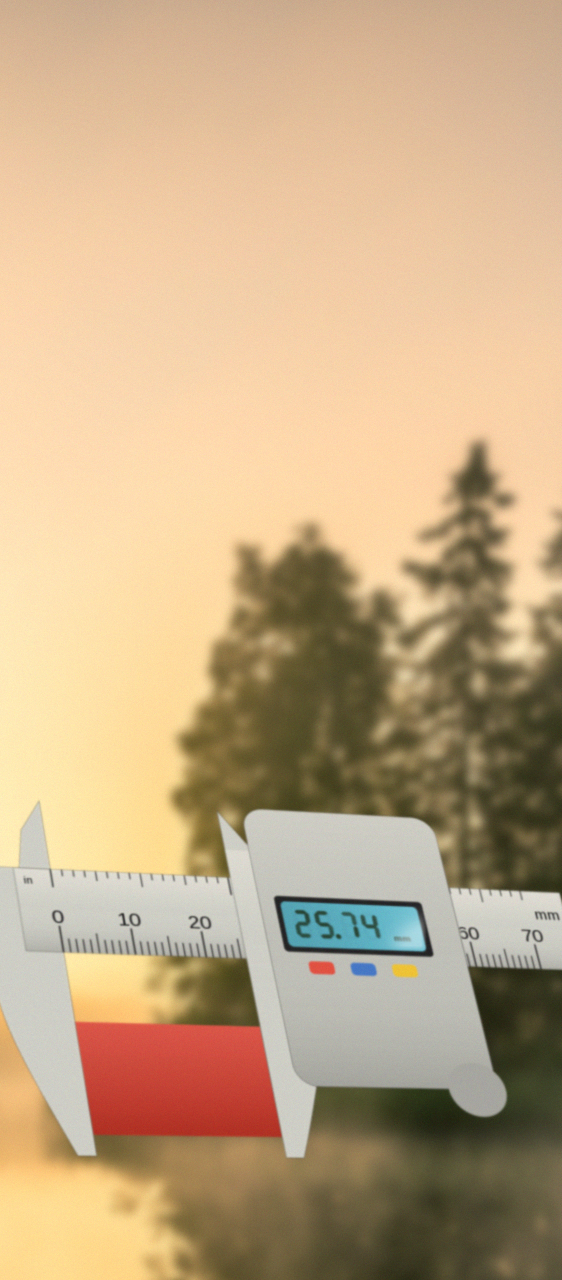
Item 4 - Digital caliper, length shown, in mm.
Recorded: 25.74 mm
